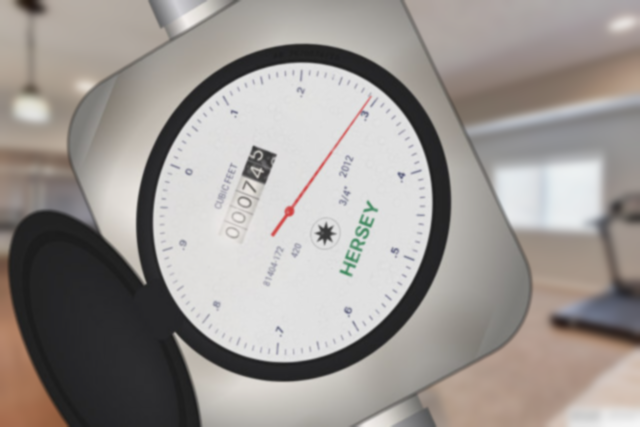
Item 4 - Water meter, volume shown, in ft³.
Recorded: 745.29 ft³
